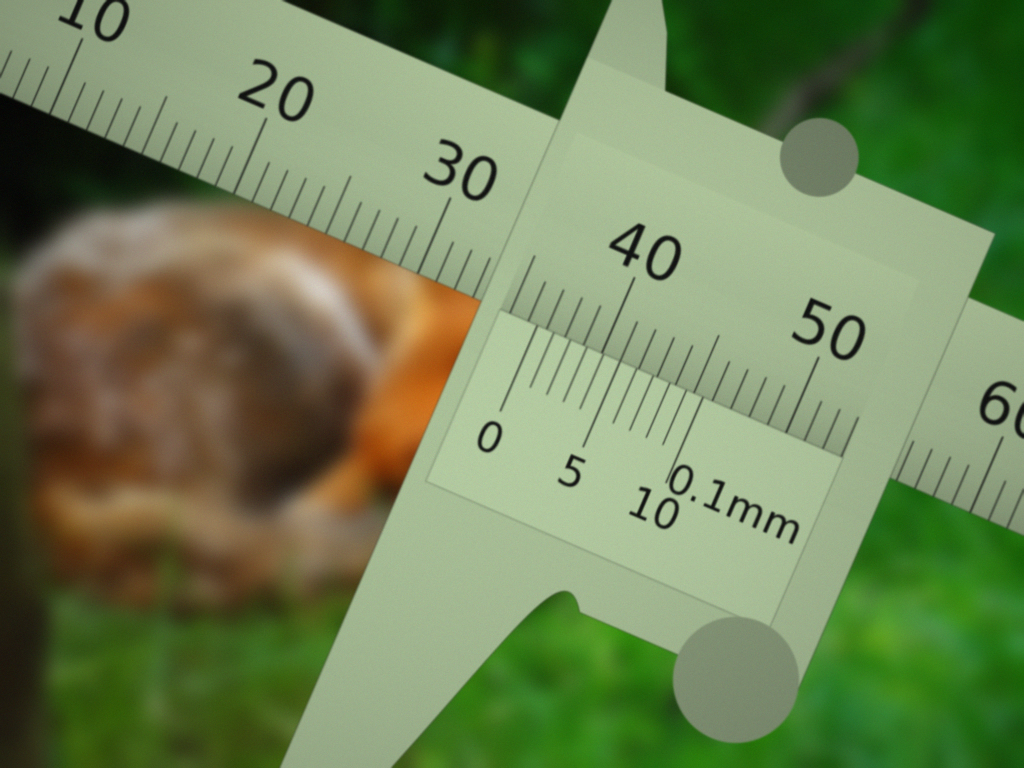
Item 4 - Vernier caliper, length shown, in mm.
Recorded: 36.5 mm
